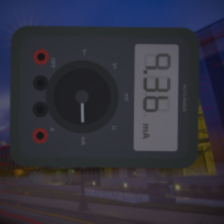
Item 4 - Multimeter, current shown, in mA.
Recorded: 9.36 mA
